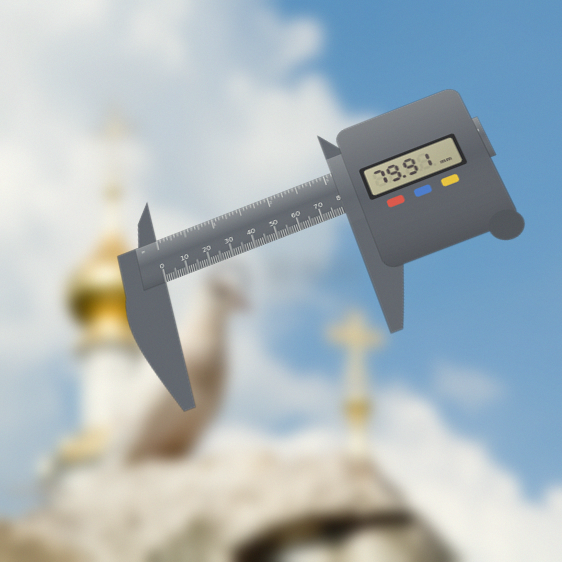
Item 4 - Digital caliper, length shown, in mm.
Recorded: 79.91 mm
